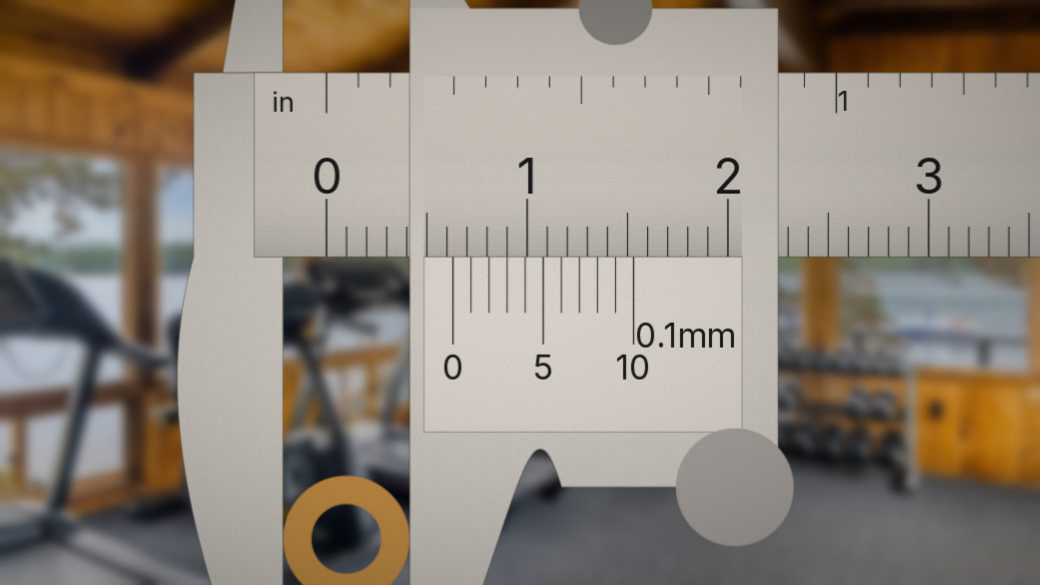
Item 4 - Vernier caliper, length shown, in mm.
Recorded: 6.3 mm
